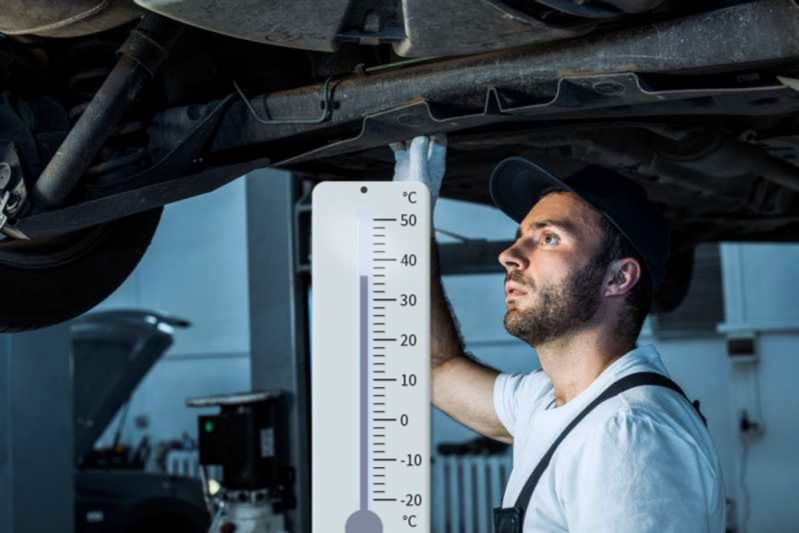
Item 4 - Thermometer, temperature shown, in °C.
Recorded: 36 °C
